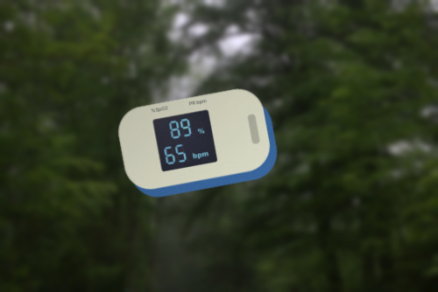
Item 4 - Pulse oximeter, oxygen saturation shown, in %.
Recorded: 89 %
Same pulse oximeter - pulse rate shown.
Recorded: 65 bpm
